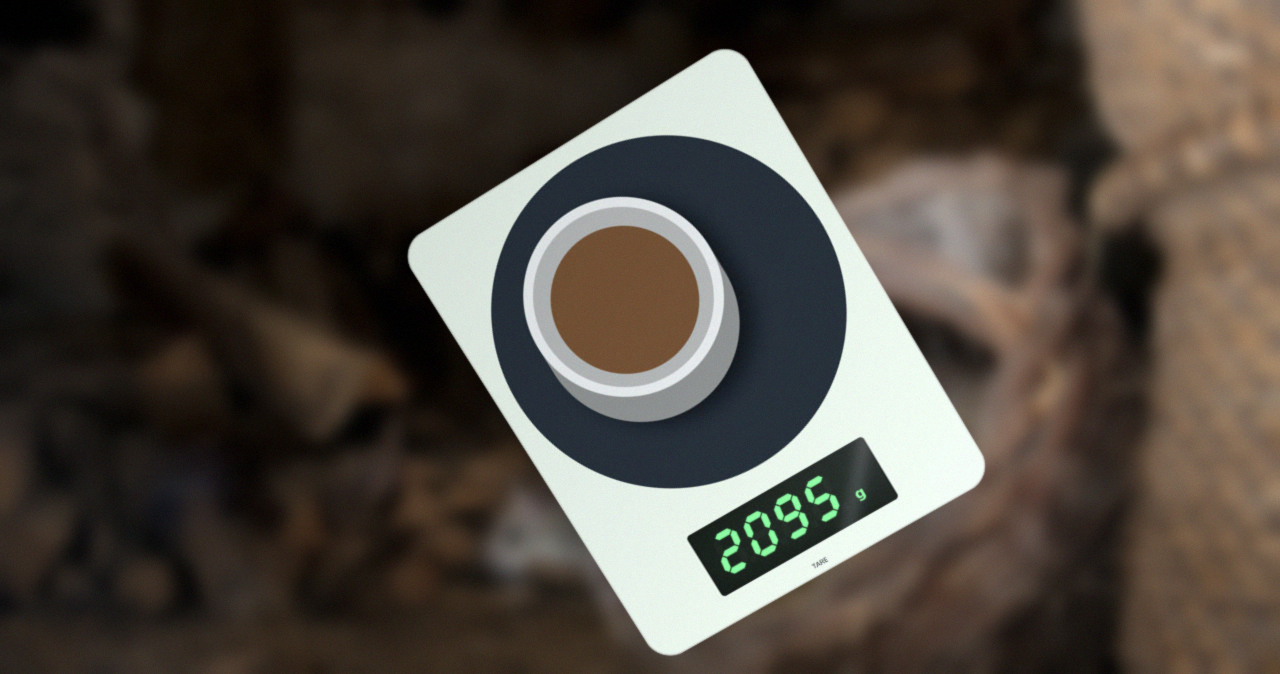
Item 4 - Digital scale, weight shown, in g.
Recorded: 2095 g
